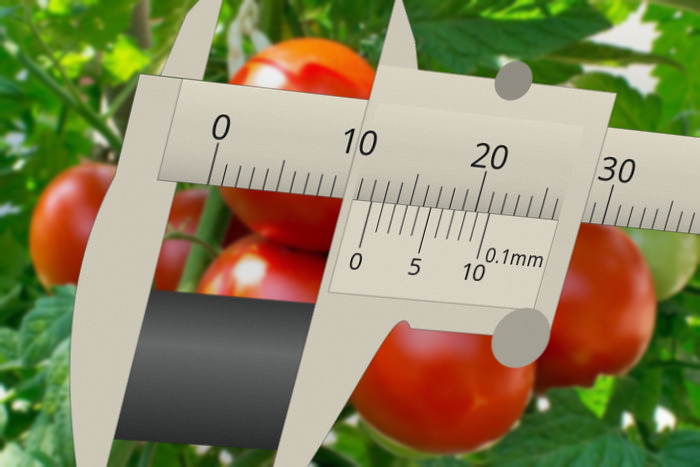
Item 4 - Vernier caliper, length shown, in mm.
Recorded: 12.1 mm
